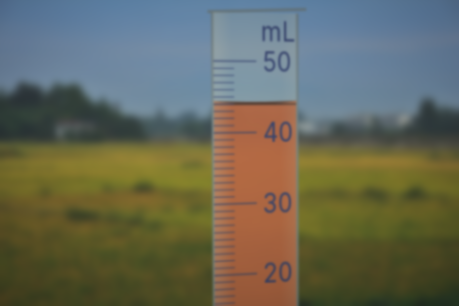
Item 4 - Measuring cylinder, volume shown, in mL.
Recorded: 44 mL
